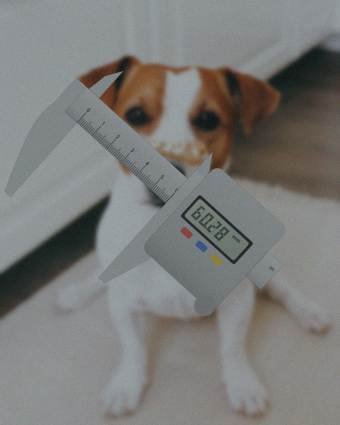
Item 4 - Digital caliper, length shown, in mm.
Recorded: 60.28 mm
